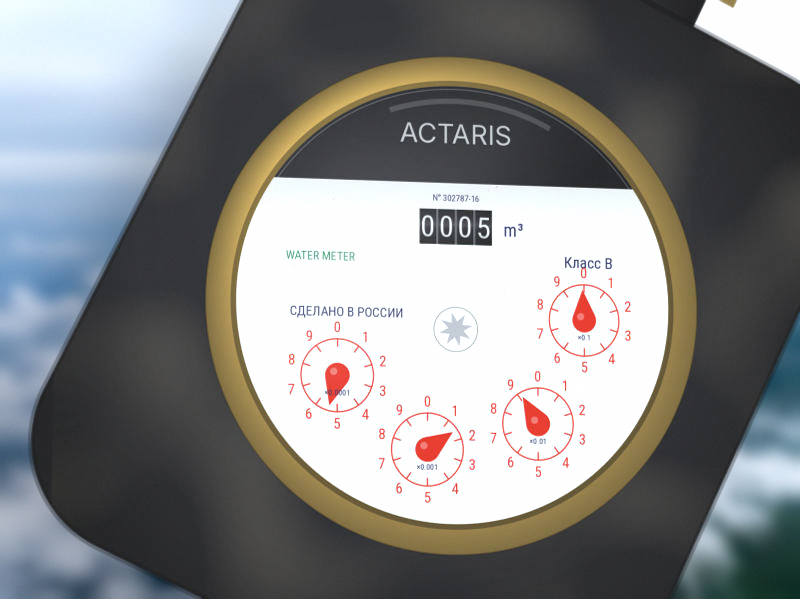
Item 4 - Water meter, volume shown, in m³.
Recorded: 4.9915 m³
